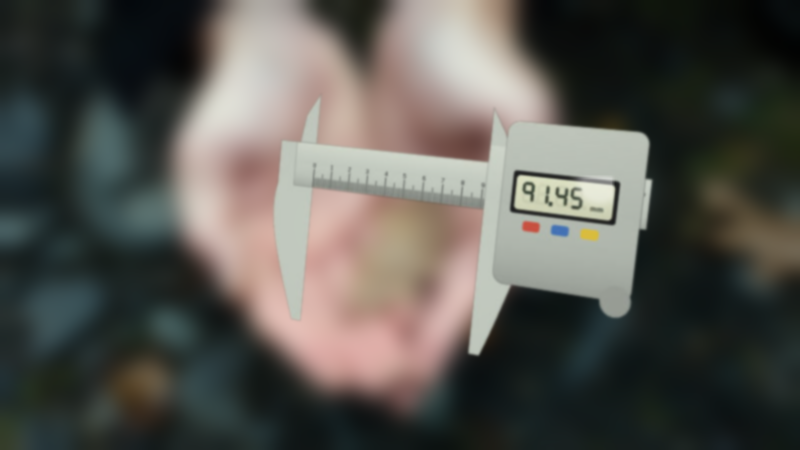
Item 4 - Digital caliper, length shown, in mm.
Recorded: 91.45 mm
